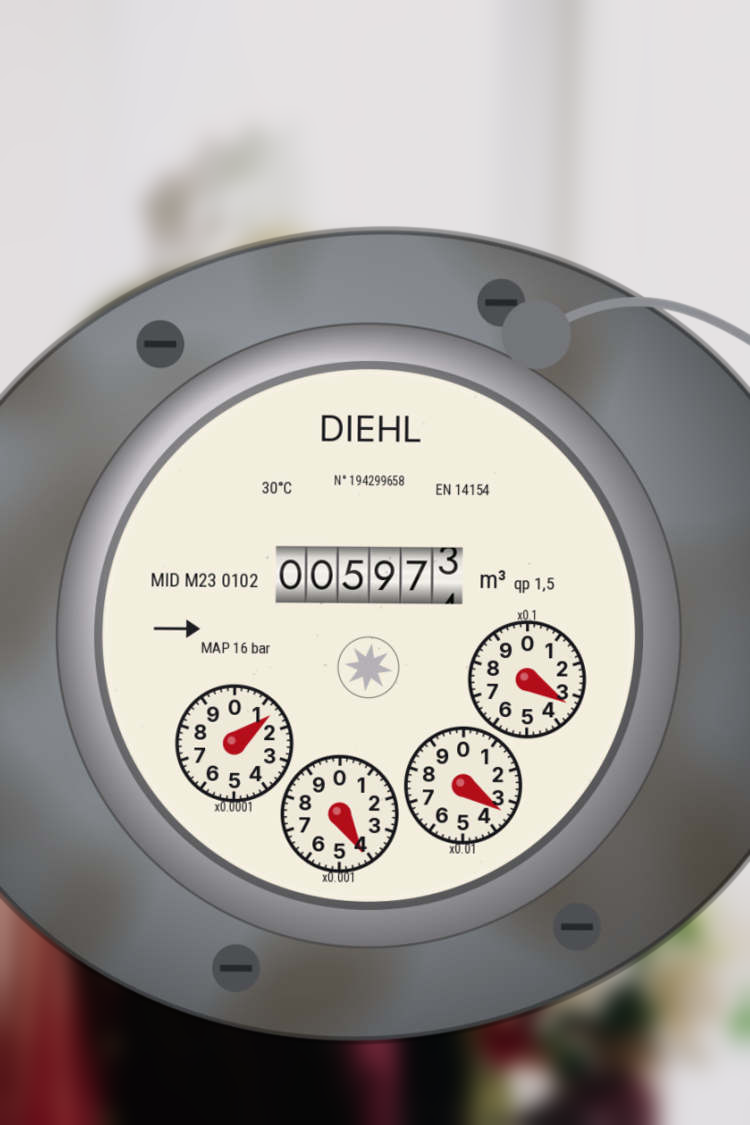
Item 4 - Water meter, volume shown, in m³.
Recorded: 5973.3341 m³
